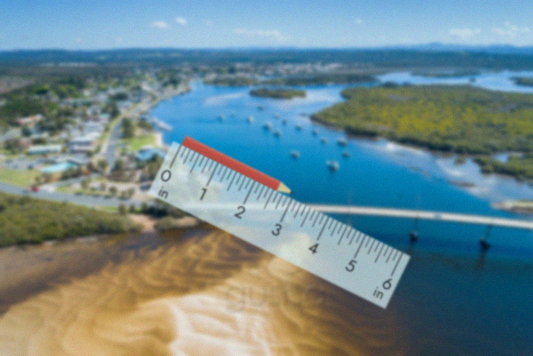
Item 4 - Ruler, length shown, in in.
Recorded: 3 in
